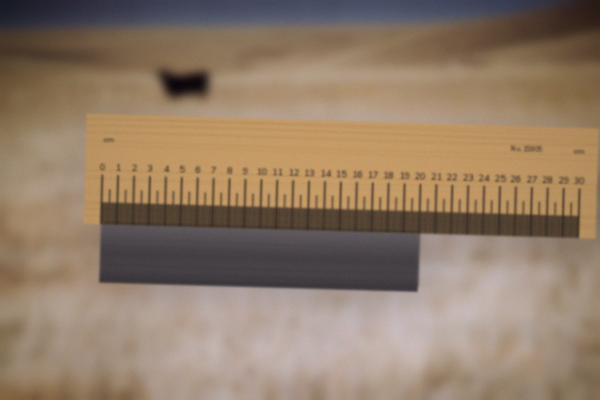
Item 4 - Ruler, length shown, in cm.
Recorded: 20 cm
